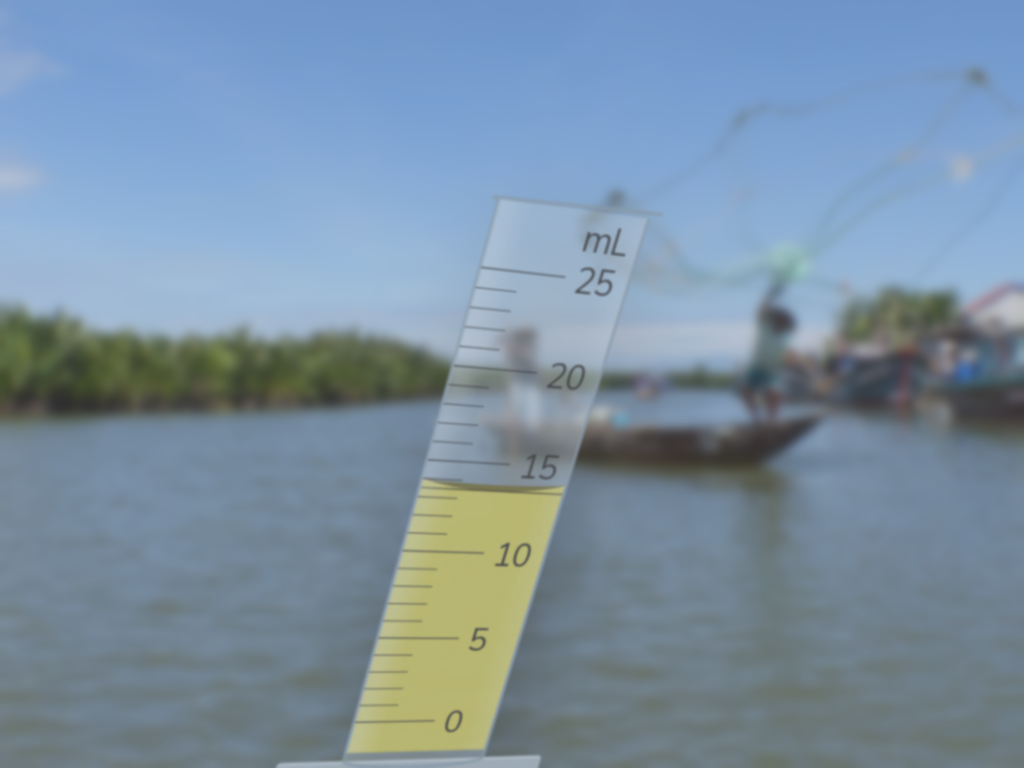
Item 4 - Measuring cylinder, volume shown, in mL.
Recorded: 13.5 mL
